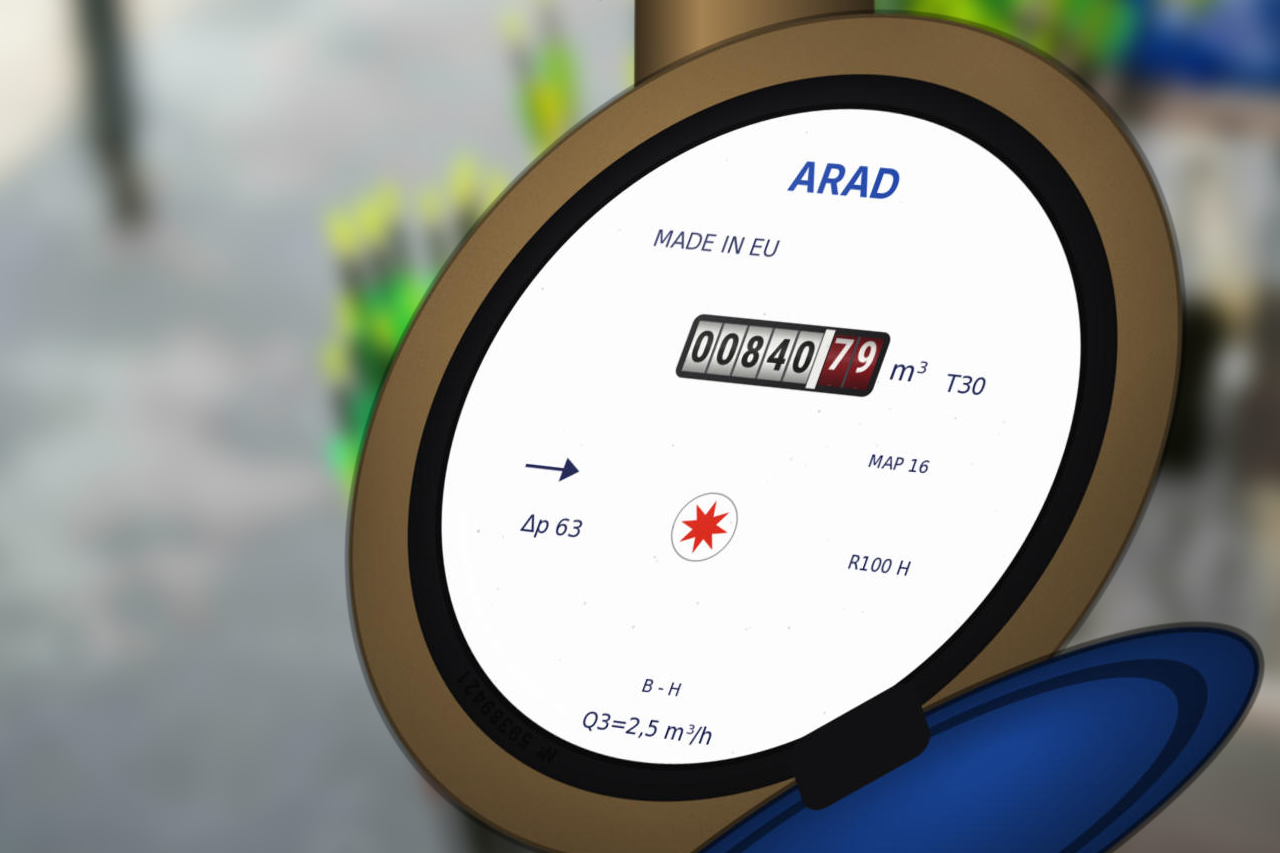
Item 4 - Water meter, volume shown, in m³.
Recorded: 840.79 m³
